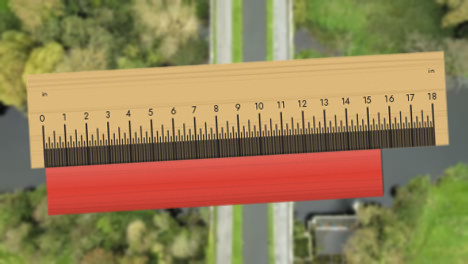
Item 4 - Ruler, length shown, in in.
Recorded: 15.5 in
